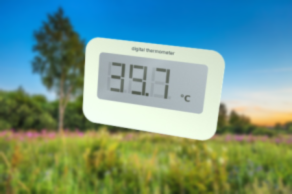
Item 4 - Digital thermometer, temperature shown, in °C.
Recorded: 39.7 °C
